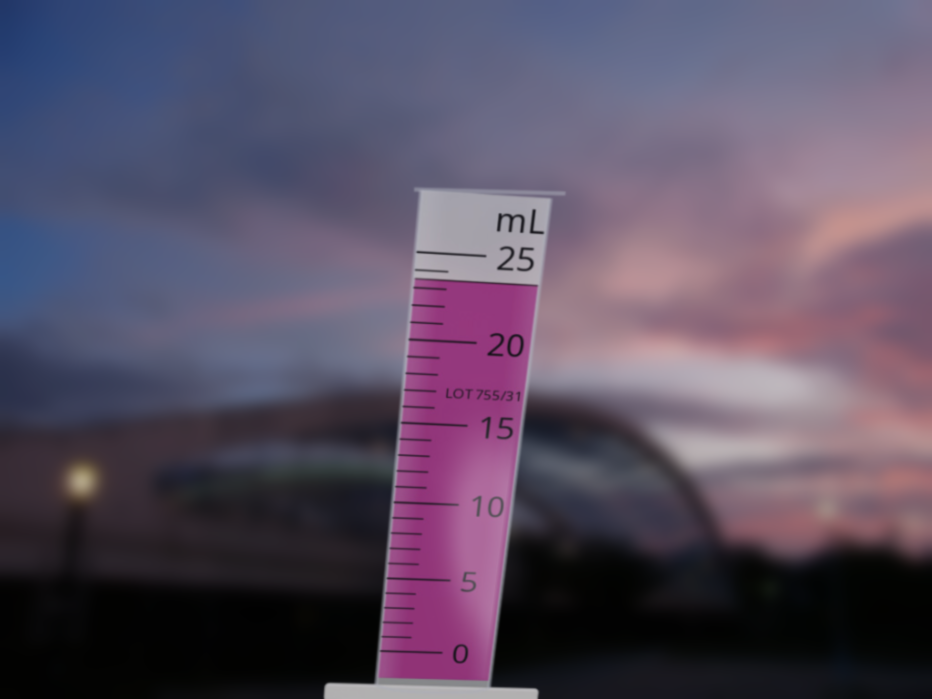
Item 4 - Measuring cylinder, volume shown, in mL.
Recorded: 23.5 mL
